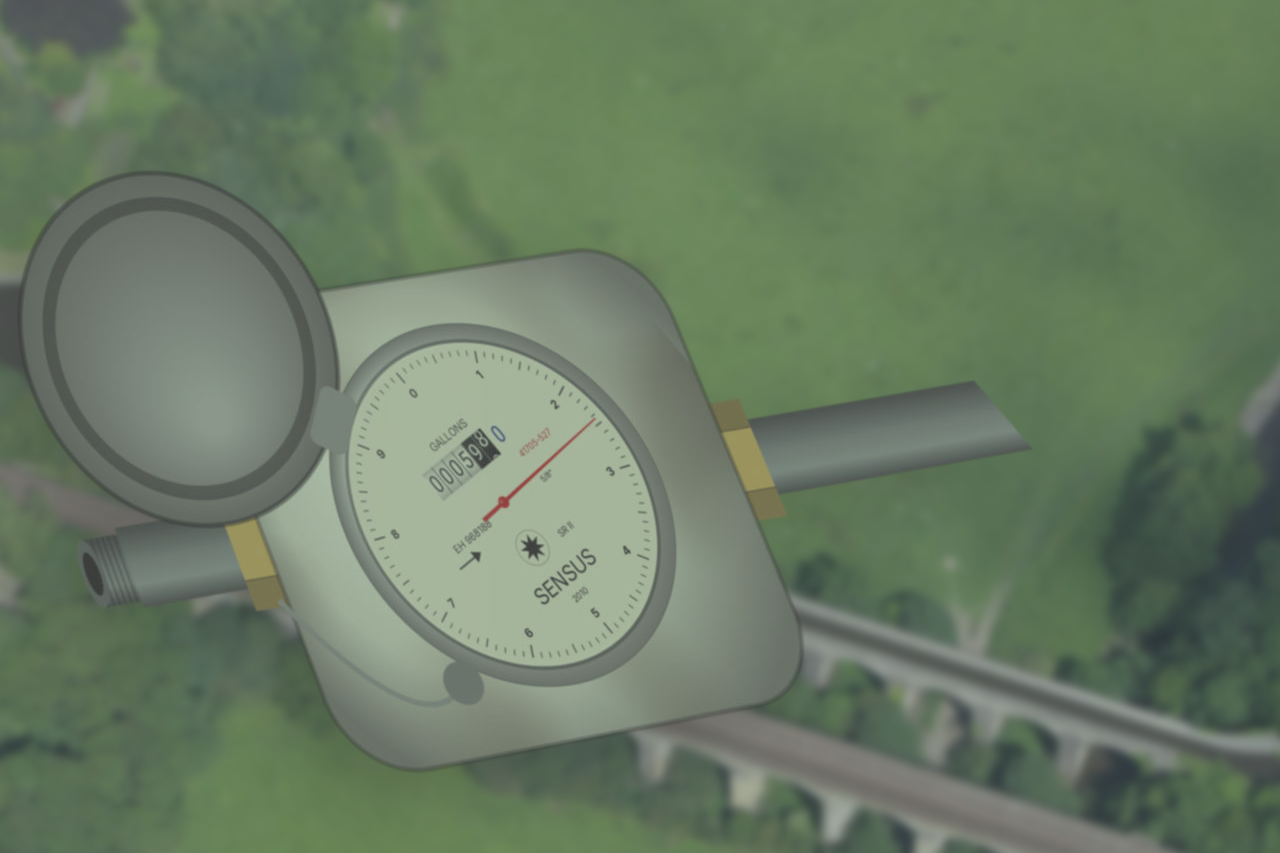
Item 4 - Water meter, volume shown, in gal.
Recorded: 5982.4 gal
